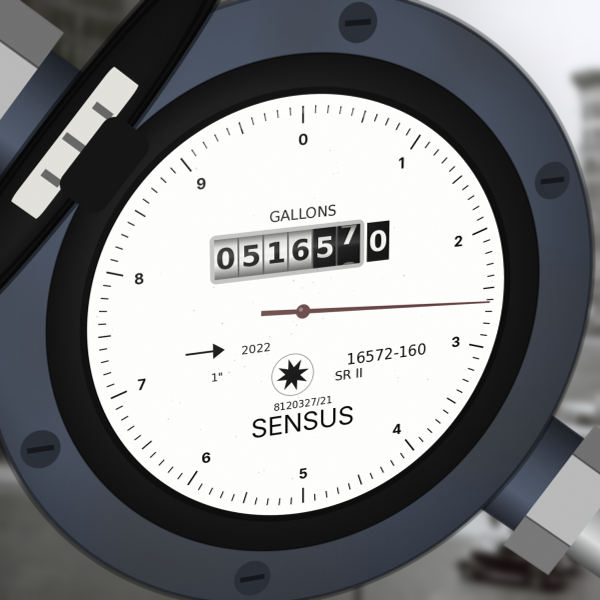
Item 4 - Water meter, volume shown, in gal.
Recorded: 516572.6 gal
